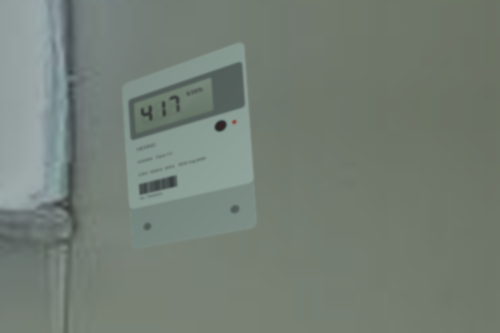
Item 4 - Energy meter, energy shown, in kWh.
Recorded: 417 kWh
